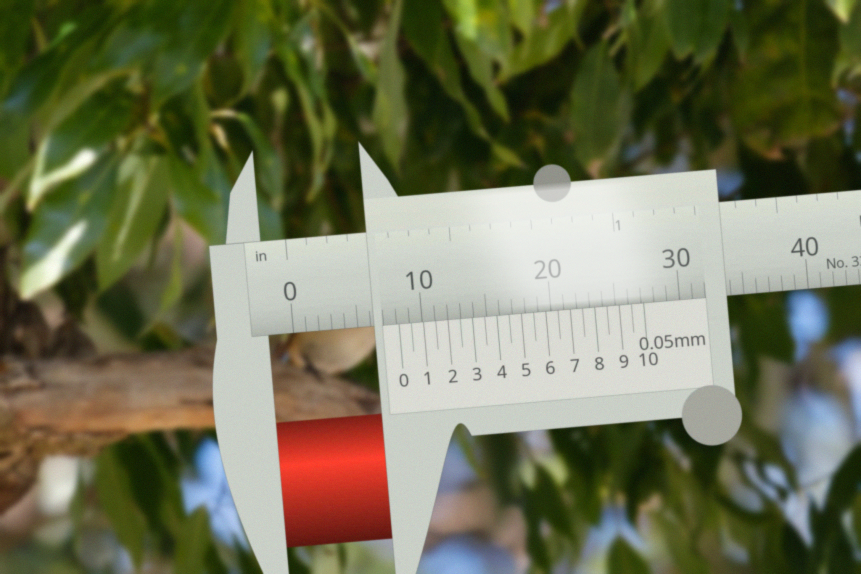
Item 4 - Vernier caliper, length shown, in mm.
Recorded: 8.2 mm
